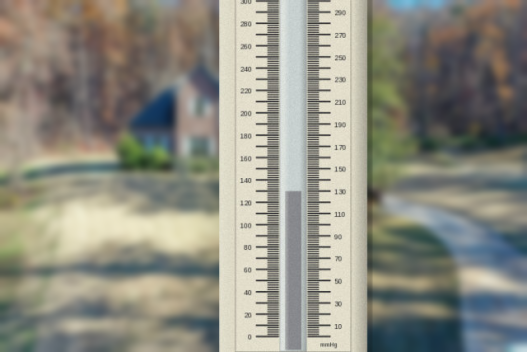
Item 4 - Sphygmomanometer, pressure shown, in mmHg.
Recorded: 130 mmHg
